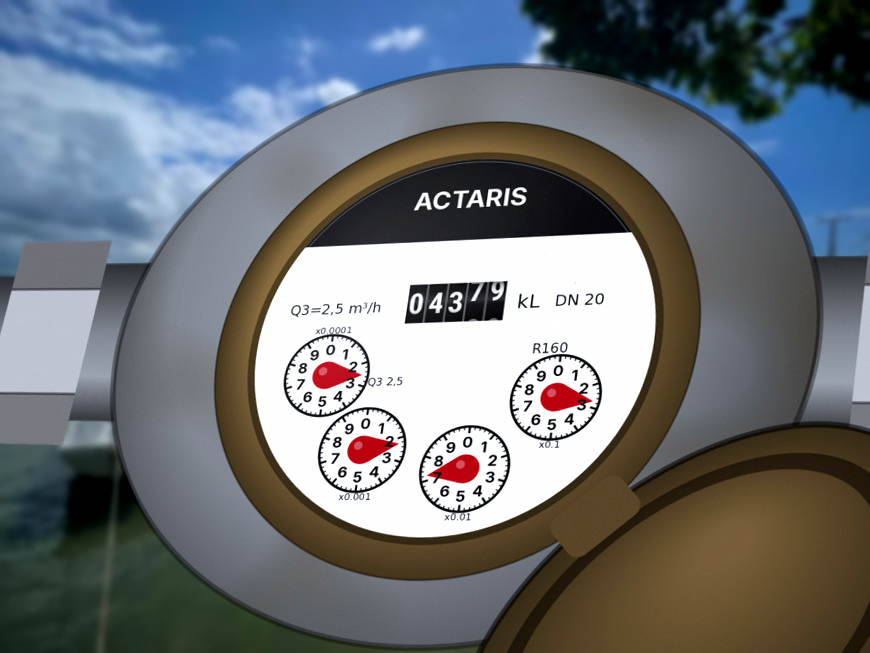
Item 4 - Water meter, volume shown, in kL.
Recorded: 4379.2722 kL
